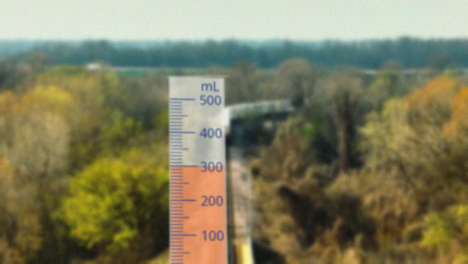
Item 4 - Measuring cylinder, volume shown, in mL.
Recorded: 300 mL
